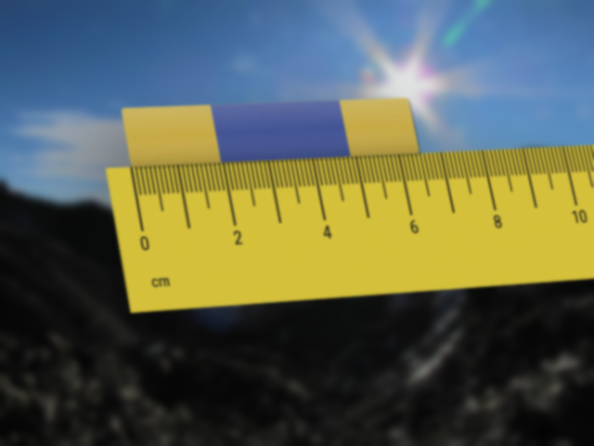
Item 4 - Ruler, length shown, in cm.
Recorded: 6.5 cm
